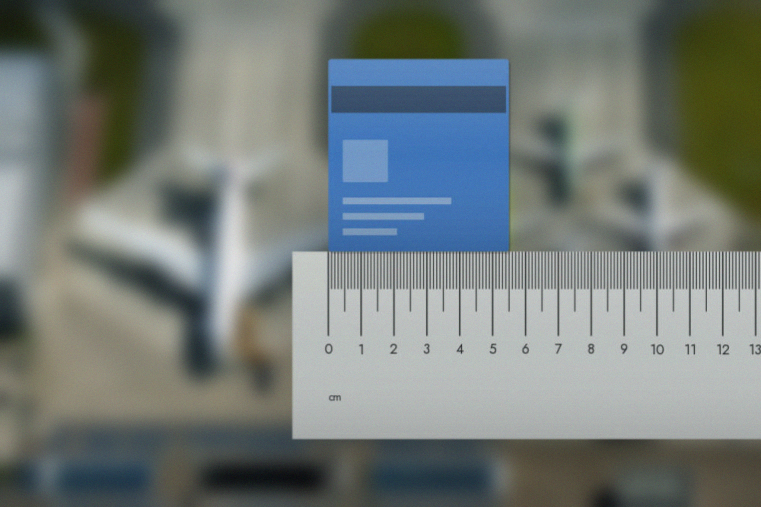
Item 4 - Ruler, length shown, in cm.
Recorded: 5.5 cm
